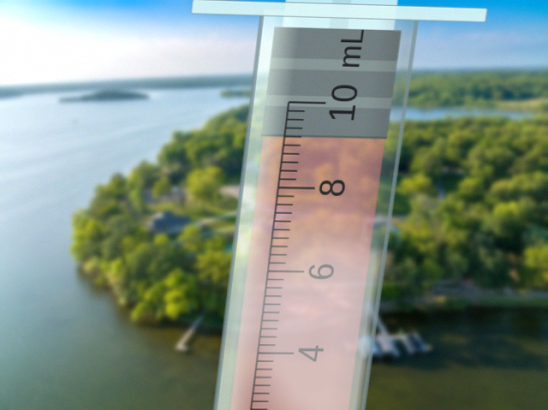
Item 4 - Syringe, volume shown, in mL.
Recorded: 9.2 mL
